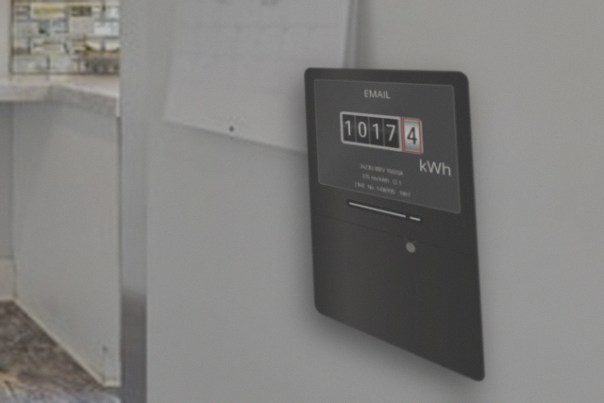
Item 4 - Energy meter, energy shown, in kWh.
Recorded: 1017.4 kWh
